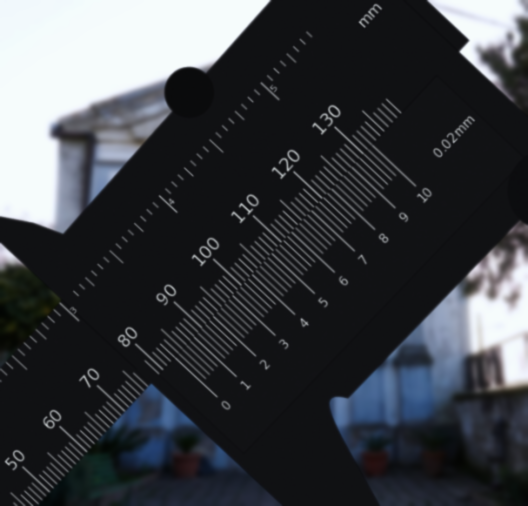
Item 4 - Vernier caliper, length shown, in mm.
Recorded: 83.0 mm
